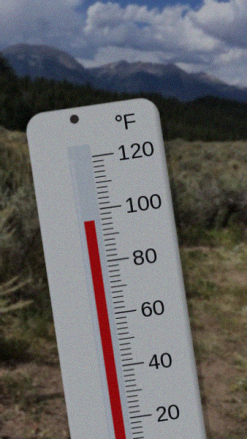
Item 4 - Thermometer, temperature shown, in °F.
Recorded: 96 °F
